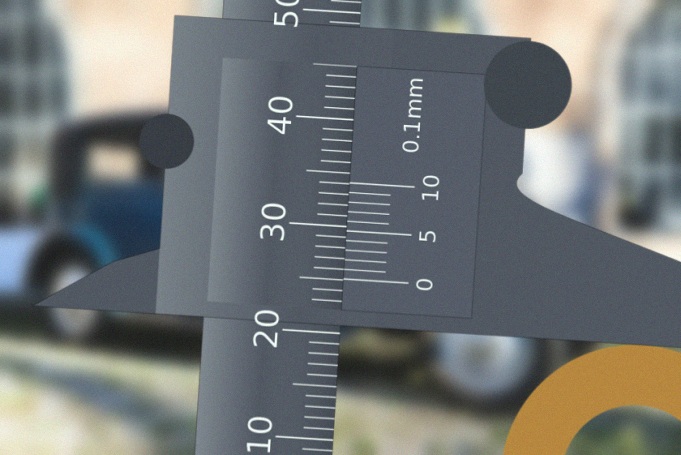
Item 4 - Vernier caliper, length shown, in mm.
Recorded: 25.1 mm
